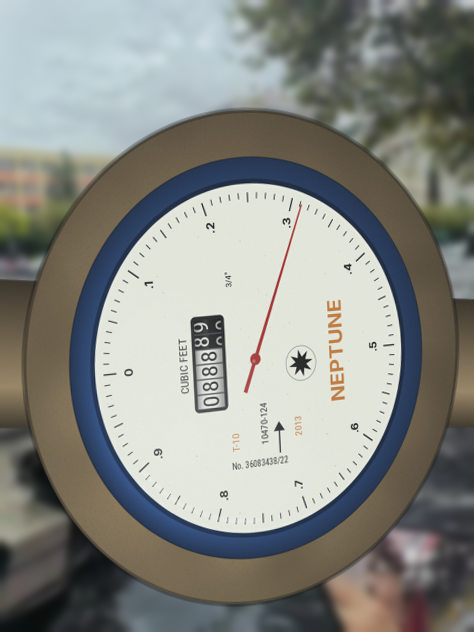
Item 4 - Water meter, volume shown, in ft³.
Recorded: 88889.31 ft³
